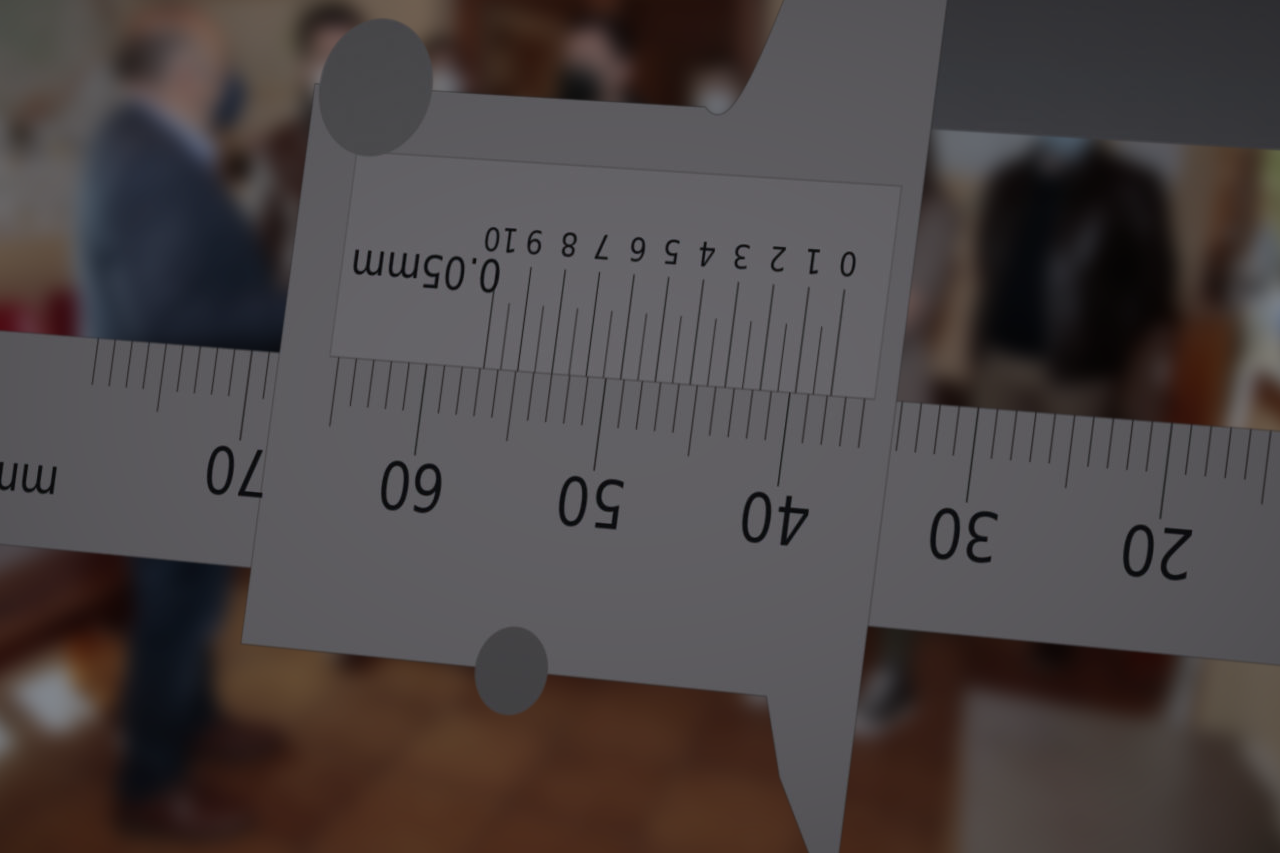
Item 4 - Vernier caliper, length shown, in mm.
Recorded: 37.8 mm
